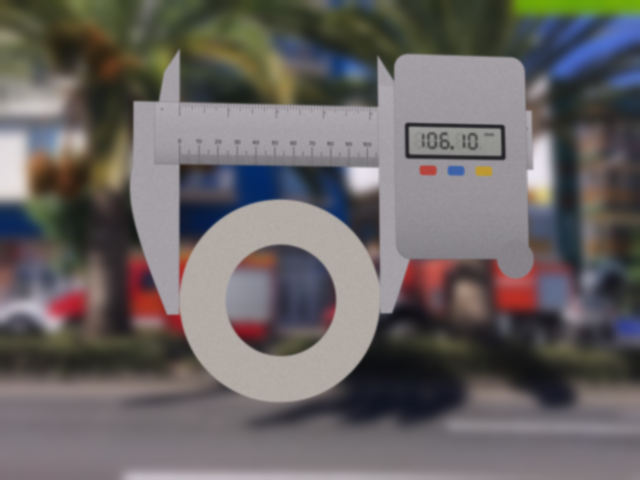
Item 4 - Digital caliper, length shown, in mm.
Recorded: 106.10 mm
